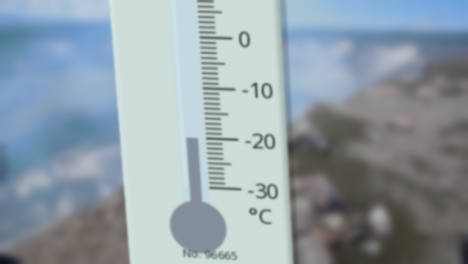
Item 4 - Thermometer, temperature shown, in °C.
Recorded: -20 °C
